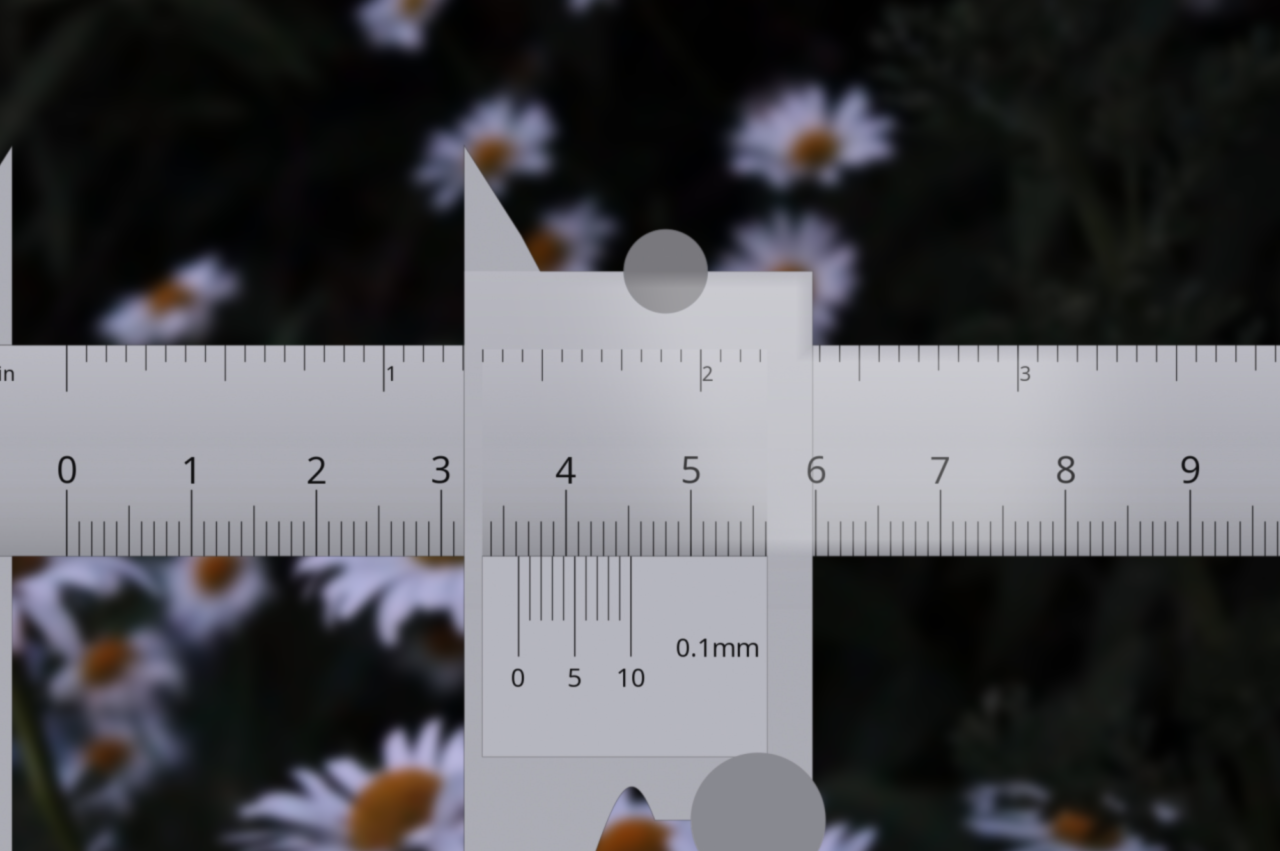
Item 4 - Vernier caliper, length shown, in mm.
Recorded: 36.2 mm
